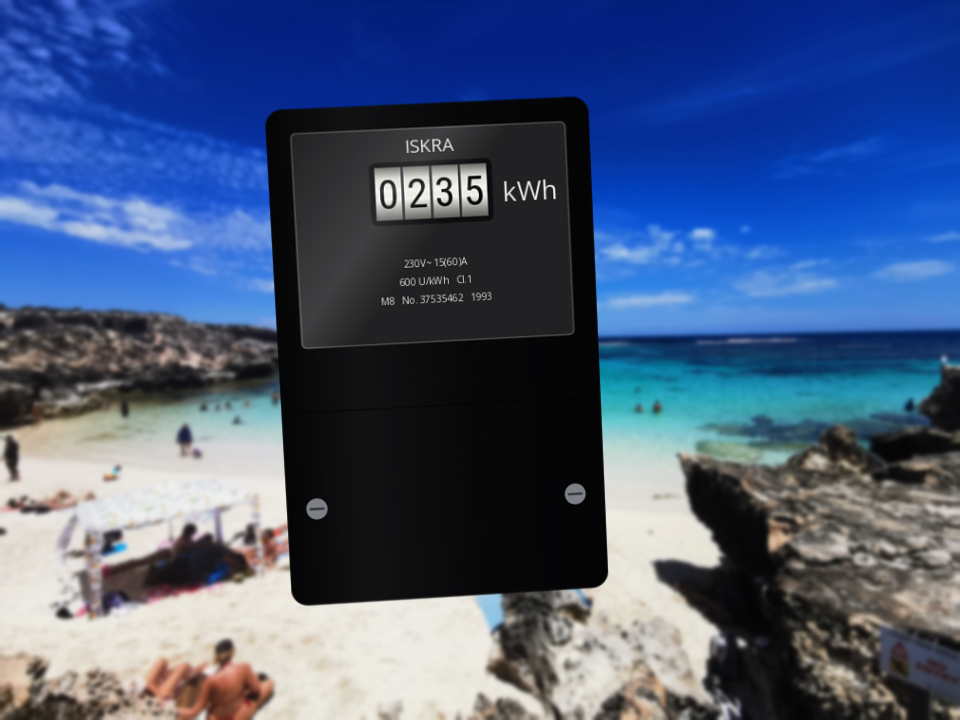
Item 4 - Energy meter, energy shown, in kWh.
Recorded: 235 kWh
